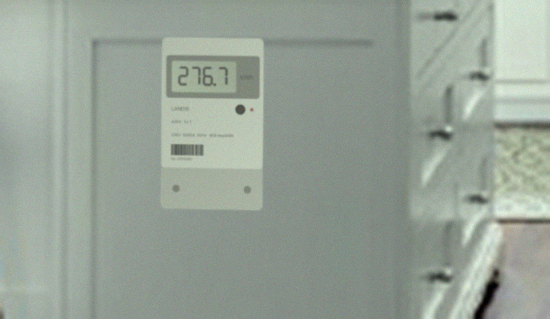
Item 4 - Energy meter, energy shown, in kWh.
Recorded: 276.7 kWh
